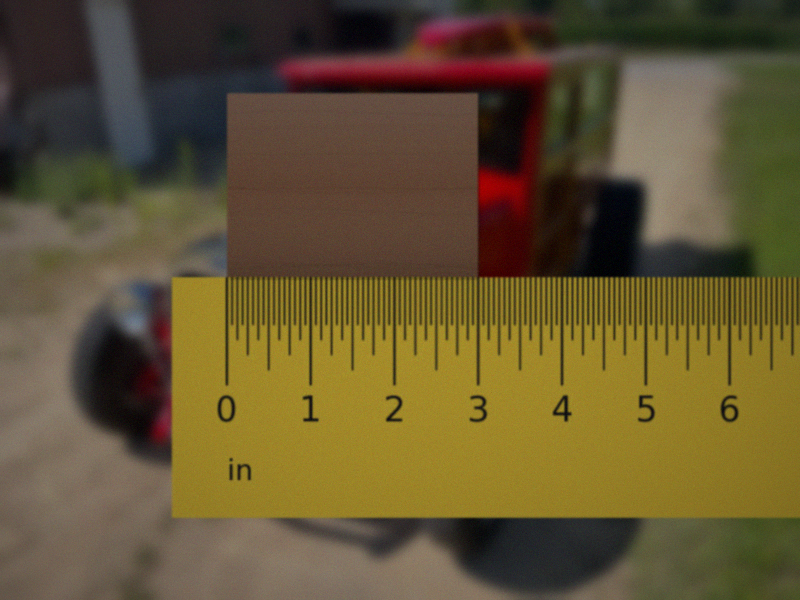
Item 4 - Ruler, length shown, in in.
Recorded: 3 in
